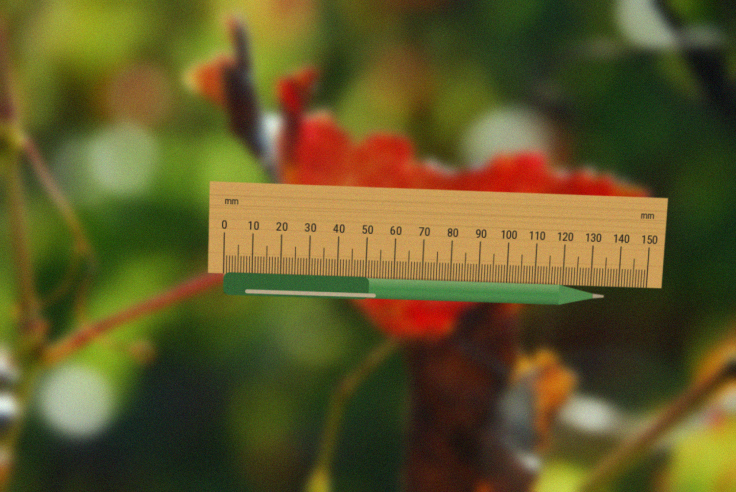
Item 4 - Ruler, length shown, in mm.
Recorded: 135 mm
